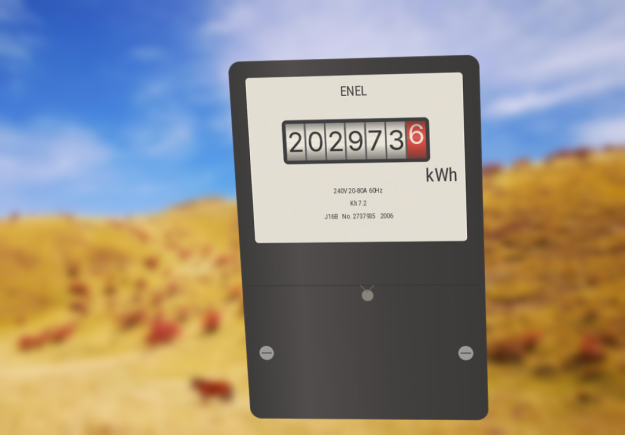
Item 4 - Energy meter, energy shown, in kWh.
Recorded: 202973.6 kWh
